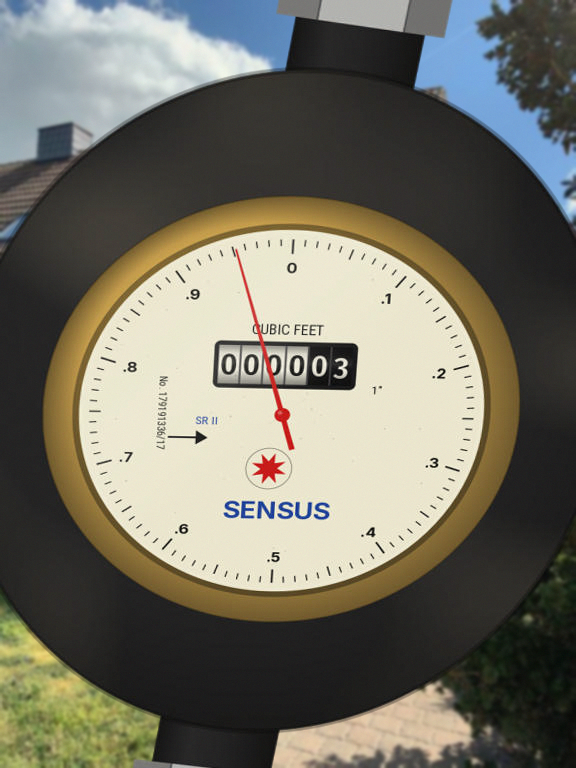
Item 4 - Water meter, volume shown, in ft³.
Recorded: 2.95 ft³
